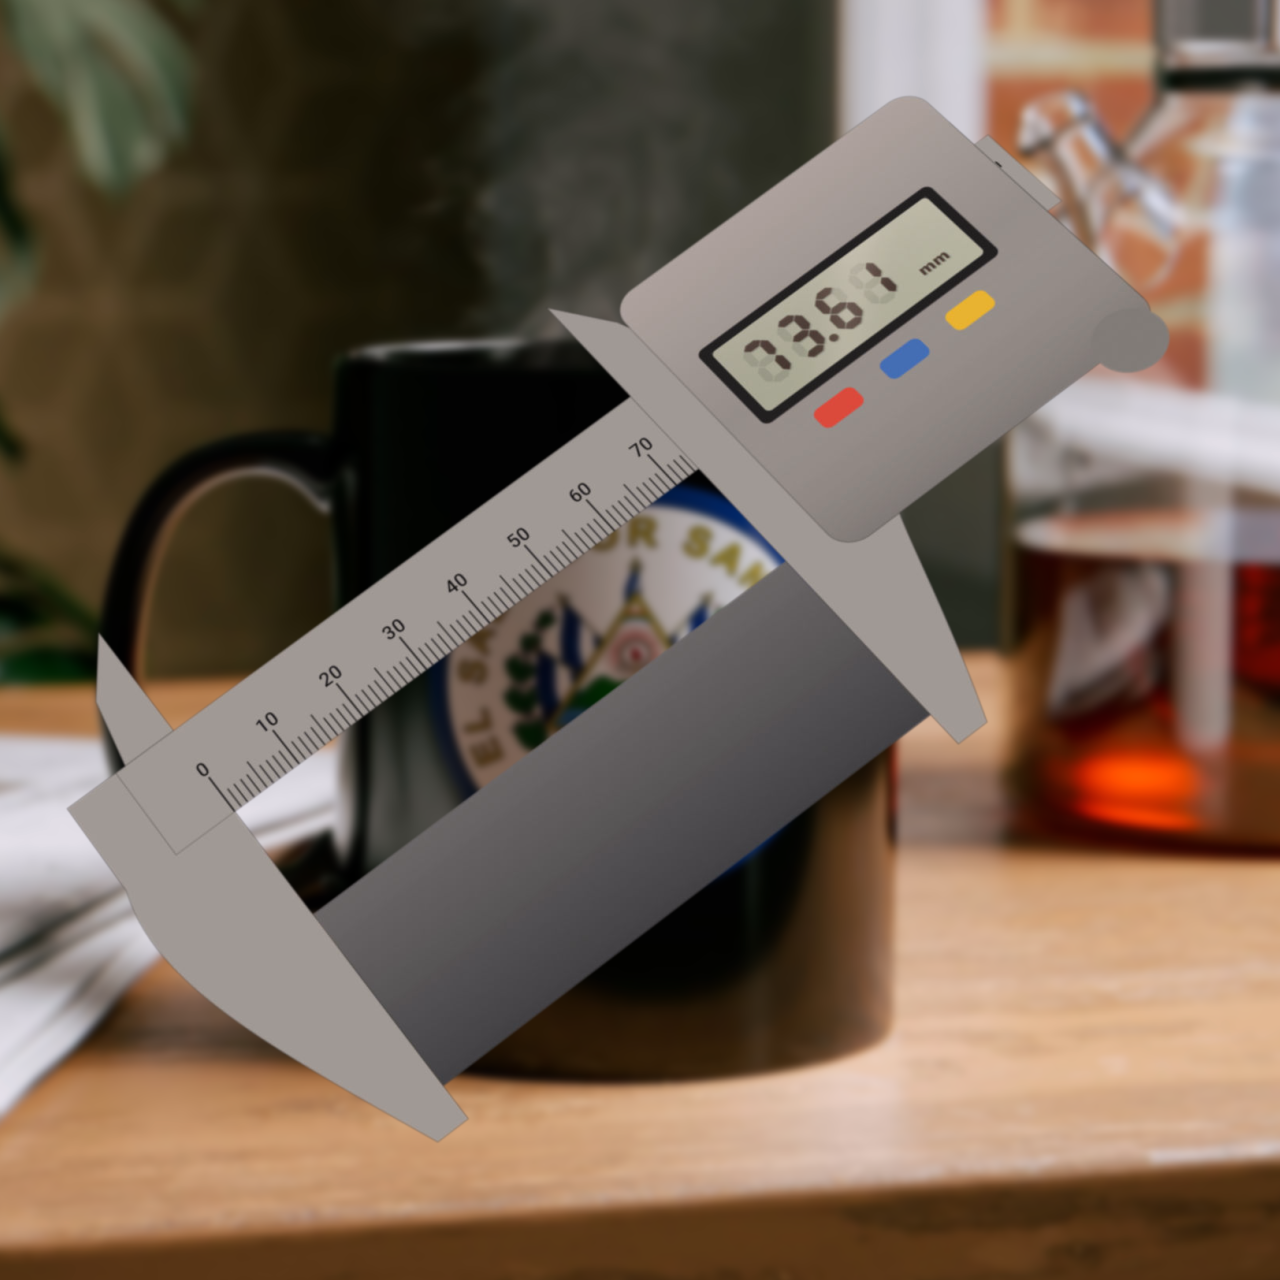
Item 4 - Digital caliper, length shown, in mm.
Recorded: 73.61 mm
